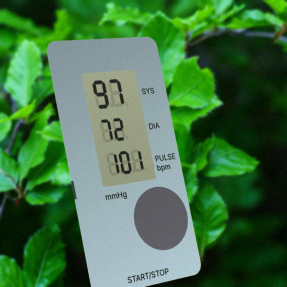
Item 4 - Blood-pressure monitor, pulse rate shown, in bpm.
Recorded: 101 bpm
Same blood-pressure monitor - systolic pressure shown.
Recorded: 97 mmHg
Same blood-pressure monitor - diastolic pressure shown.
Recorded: 72 mmHg
